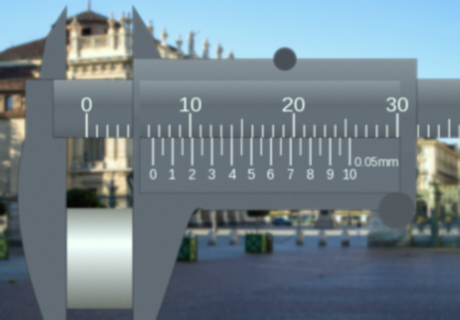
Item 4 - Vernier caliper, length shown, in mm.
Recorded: 6.4 mm
